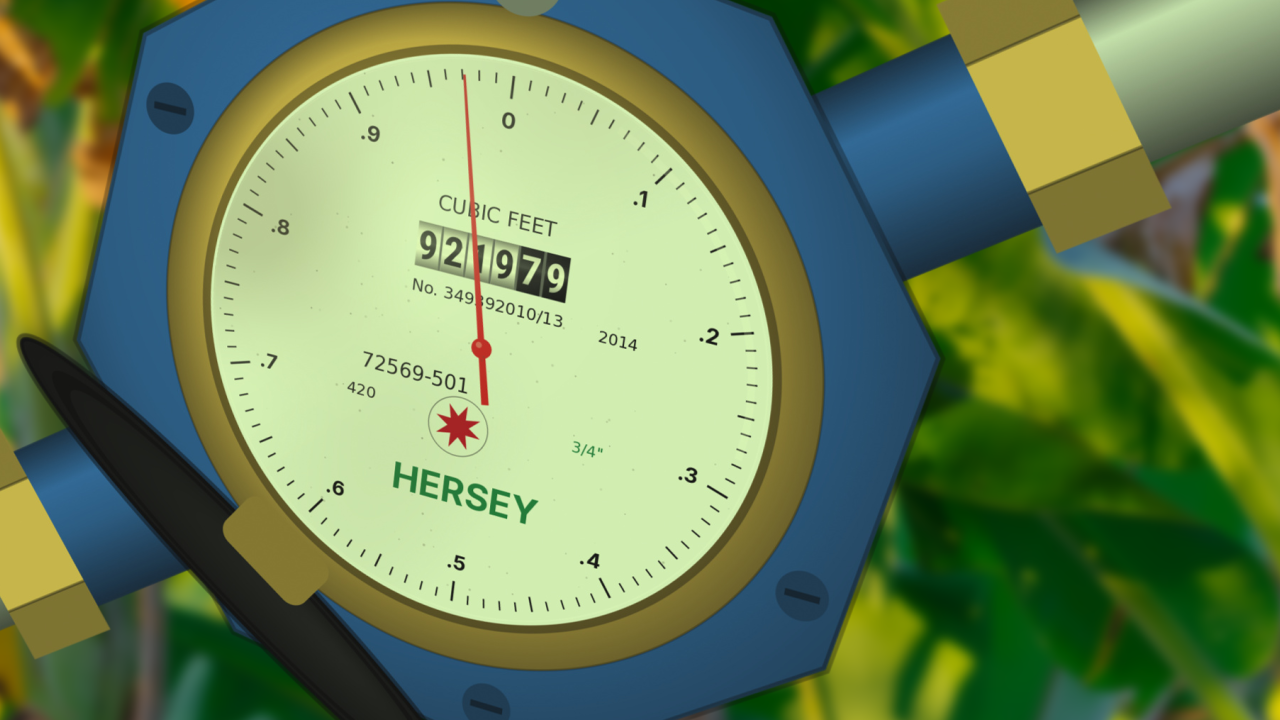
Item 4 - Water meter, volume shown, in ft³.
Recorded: 921978.97 ft³
